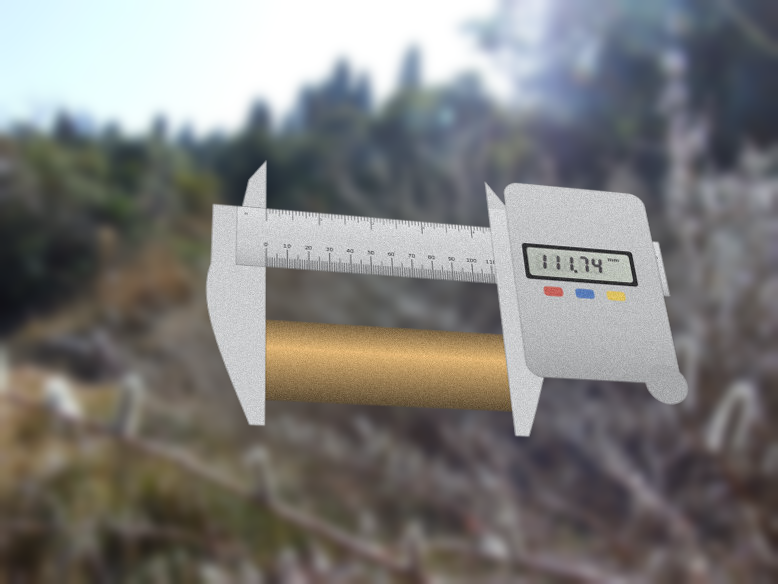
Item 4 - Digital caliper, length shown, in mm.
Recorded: 111.74 mm
